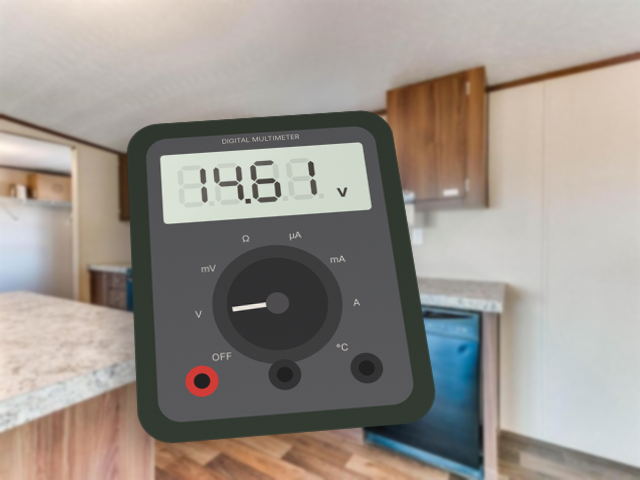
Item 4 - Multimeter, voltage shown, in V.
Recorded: 14.61 V
